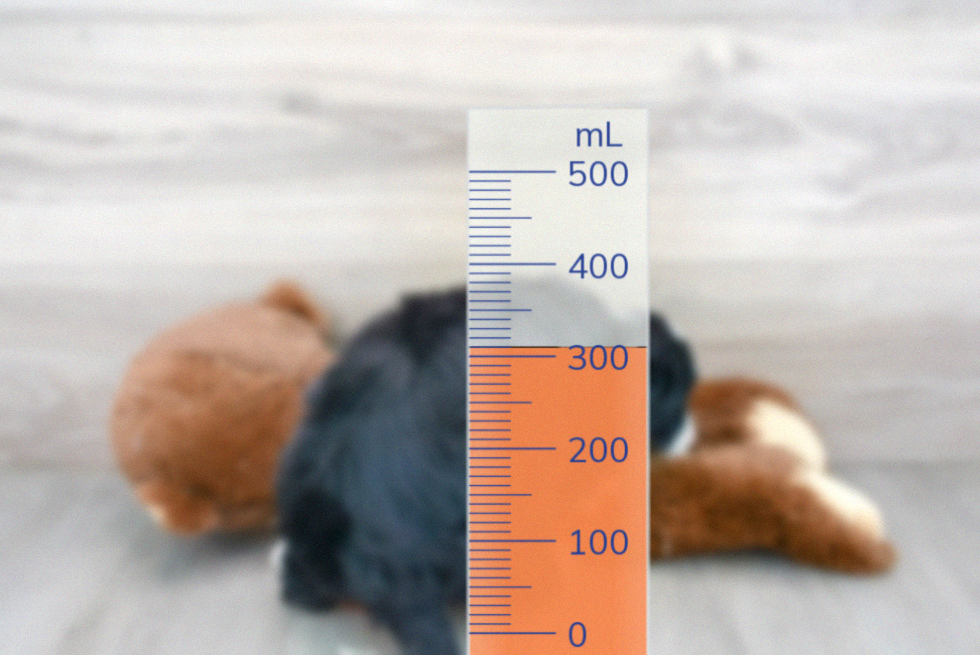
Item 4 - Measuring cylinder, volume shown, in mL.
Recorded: 310 mL
